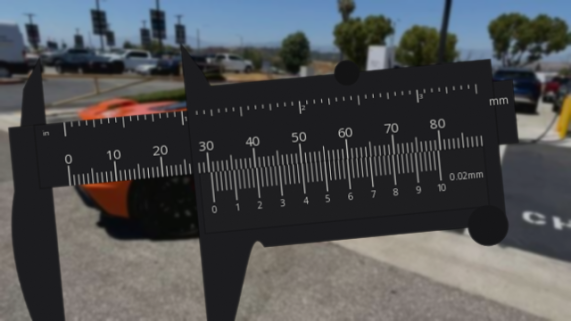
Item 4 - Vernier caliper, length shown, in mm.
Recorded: 30.5 mm
